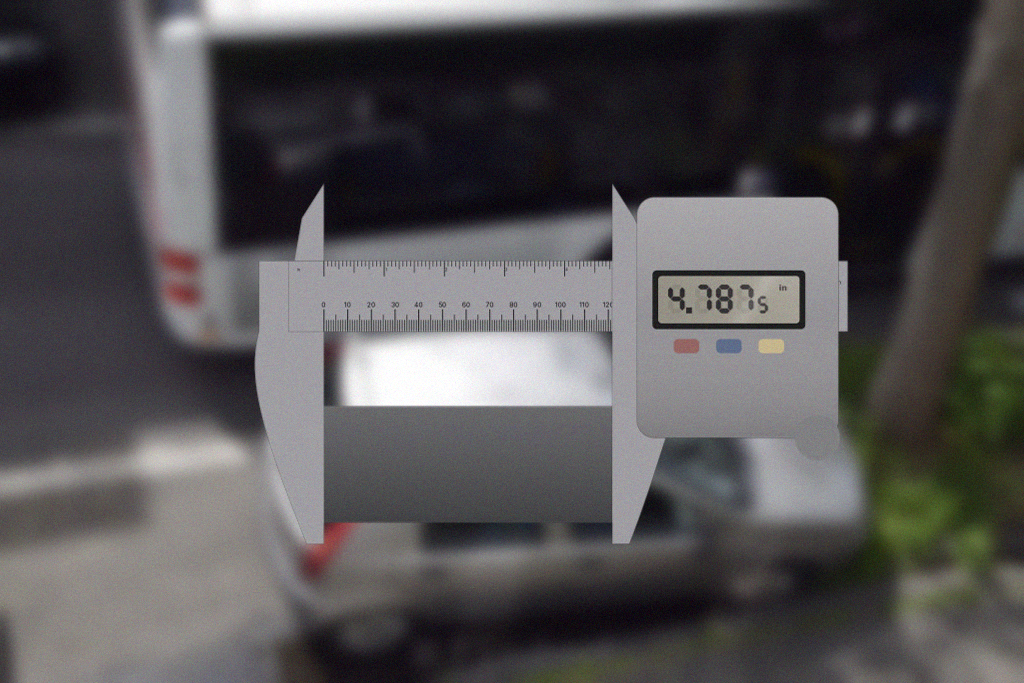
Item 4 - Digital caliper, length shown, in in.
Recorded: 4.7875 in
